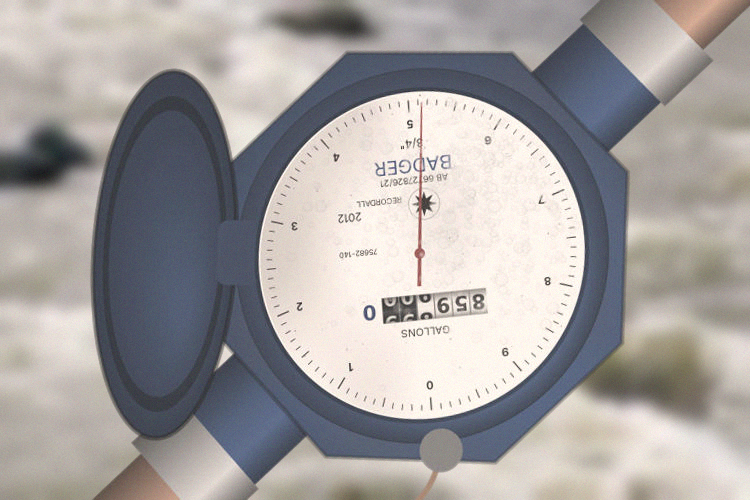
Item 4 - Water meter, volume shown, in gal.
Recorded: 8598995.1 gal
